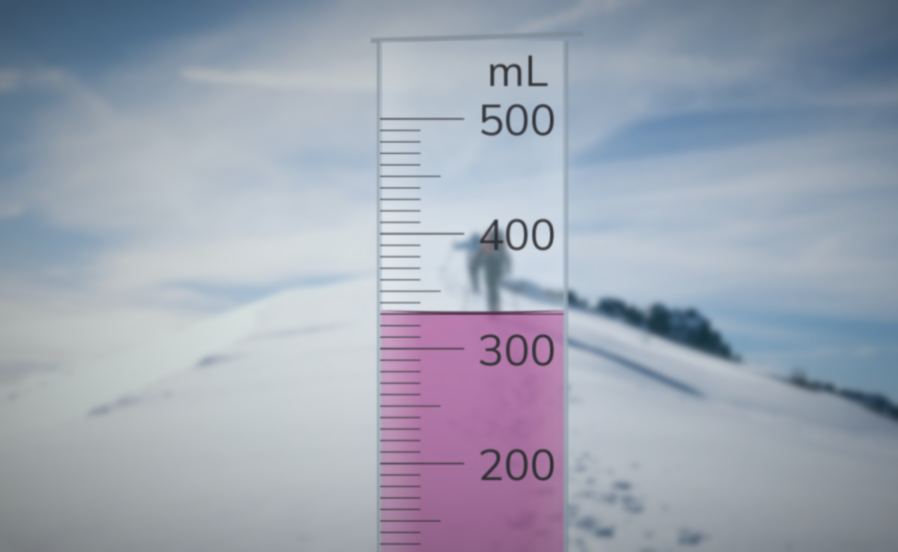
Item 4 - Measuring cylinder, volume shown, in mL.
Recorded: 330 mL
